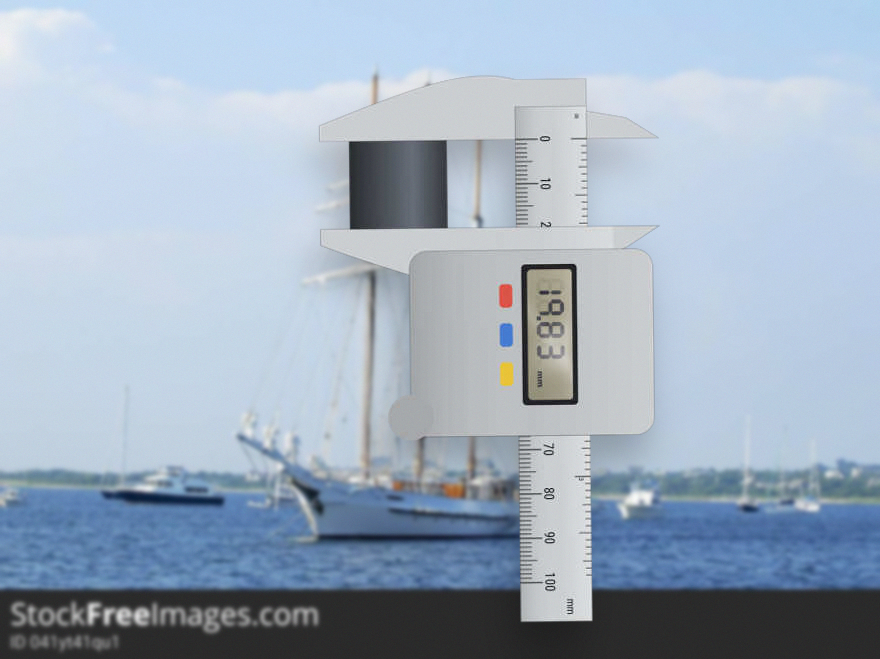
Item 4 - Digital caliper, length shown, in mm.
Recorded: 19.83 mm
